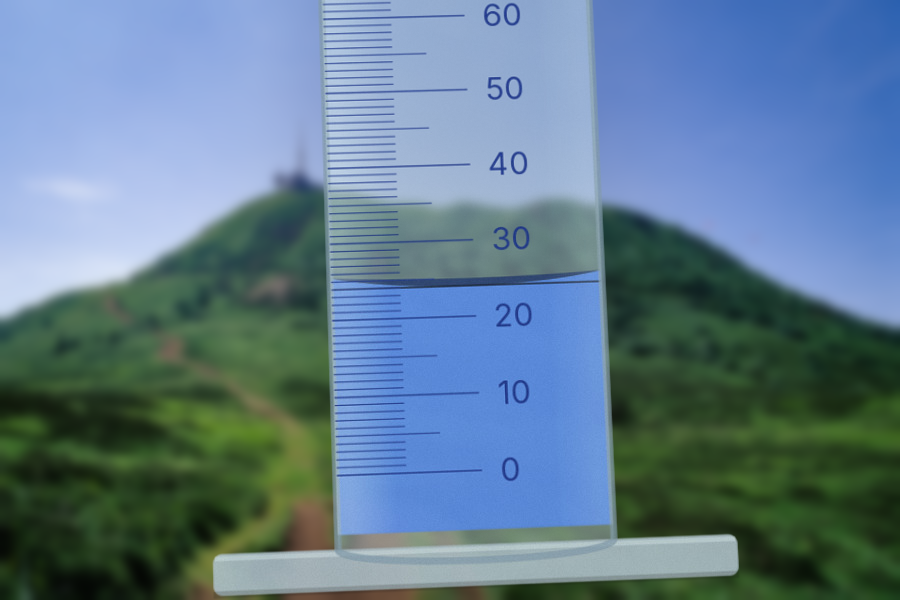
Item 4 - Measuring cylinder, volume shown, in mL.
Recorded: 24 mL
